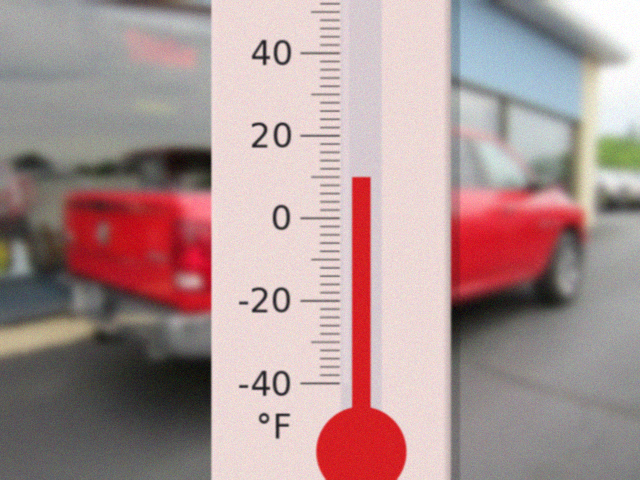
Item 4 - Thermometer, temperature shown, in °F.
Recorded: 10 °F
